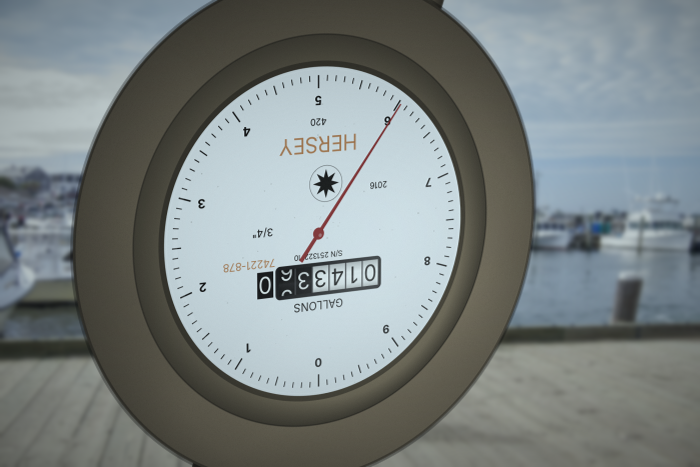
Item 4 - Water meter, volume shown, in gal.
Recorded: 143356.0 gal
